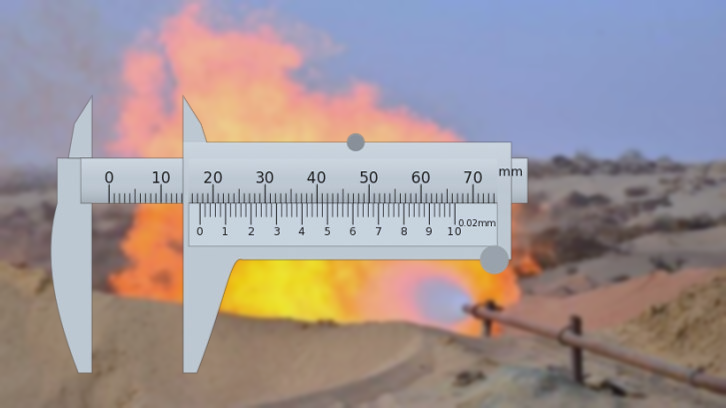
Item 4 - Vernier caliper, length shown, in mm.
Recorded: 17.5 mm
